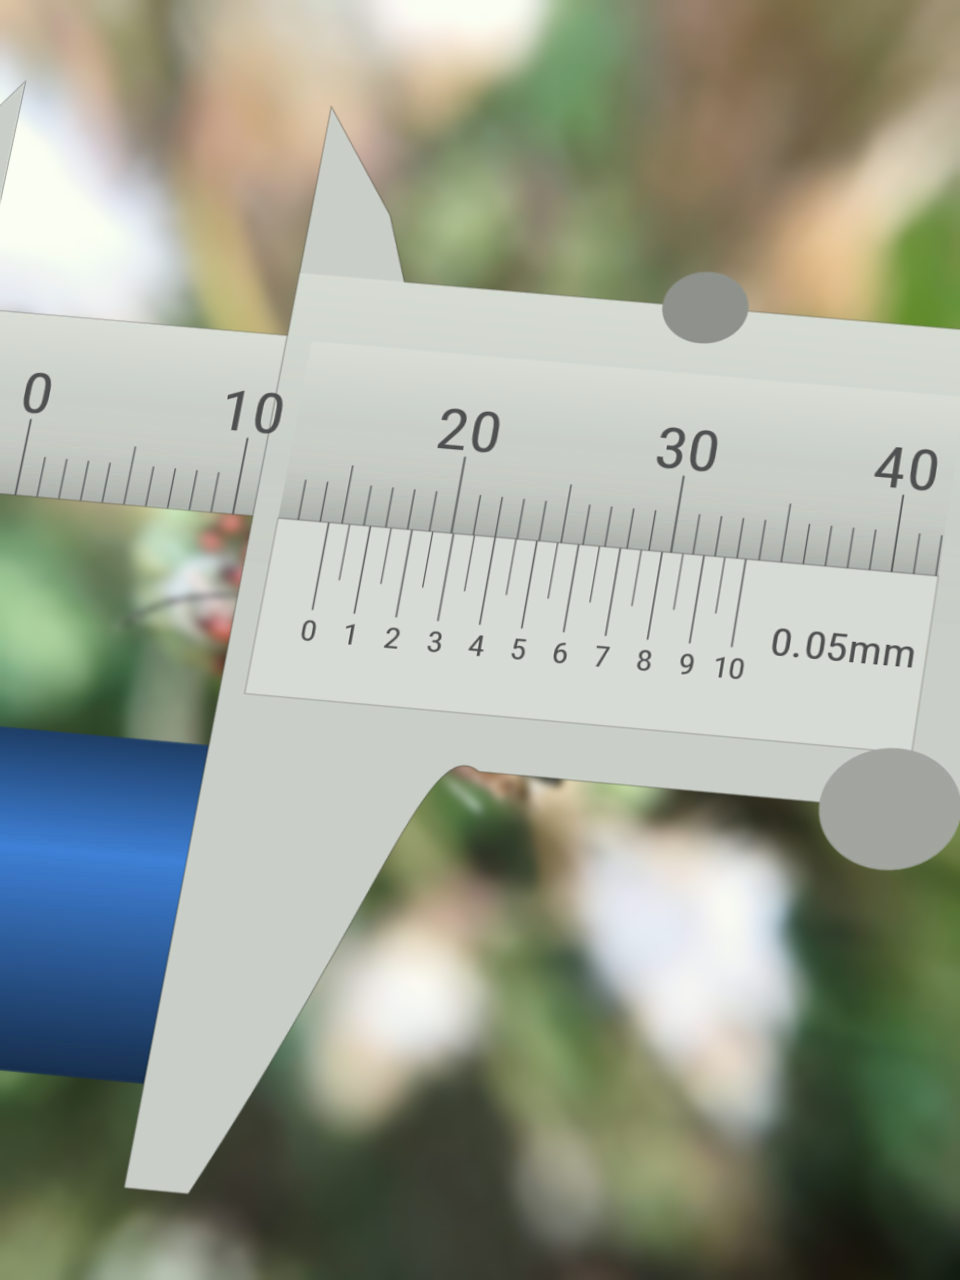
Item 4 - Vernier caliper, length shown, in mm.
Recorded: 14.4 mm
